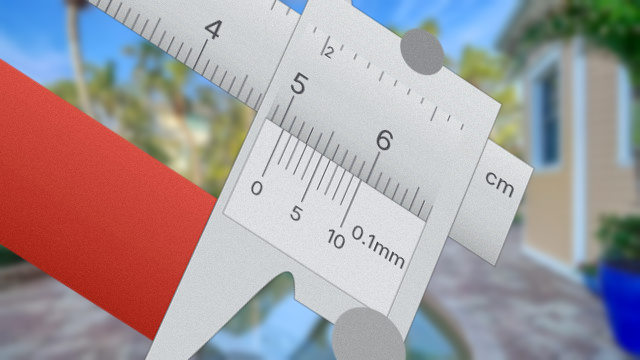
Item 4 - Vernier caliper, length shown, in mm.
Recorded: 50.4 mm
